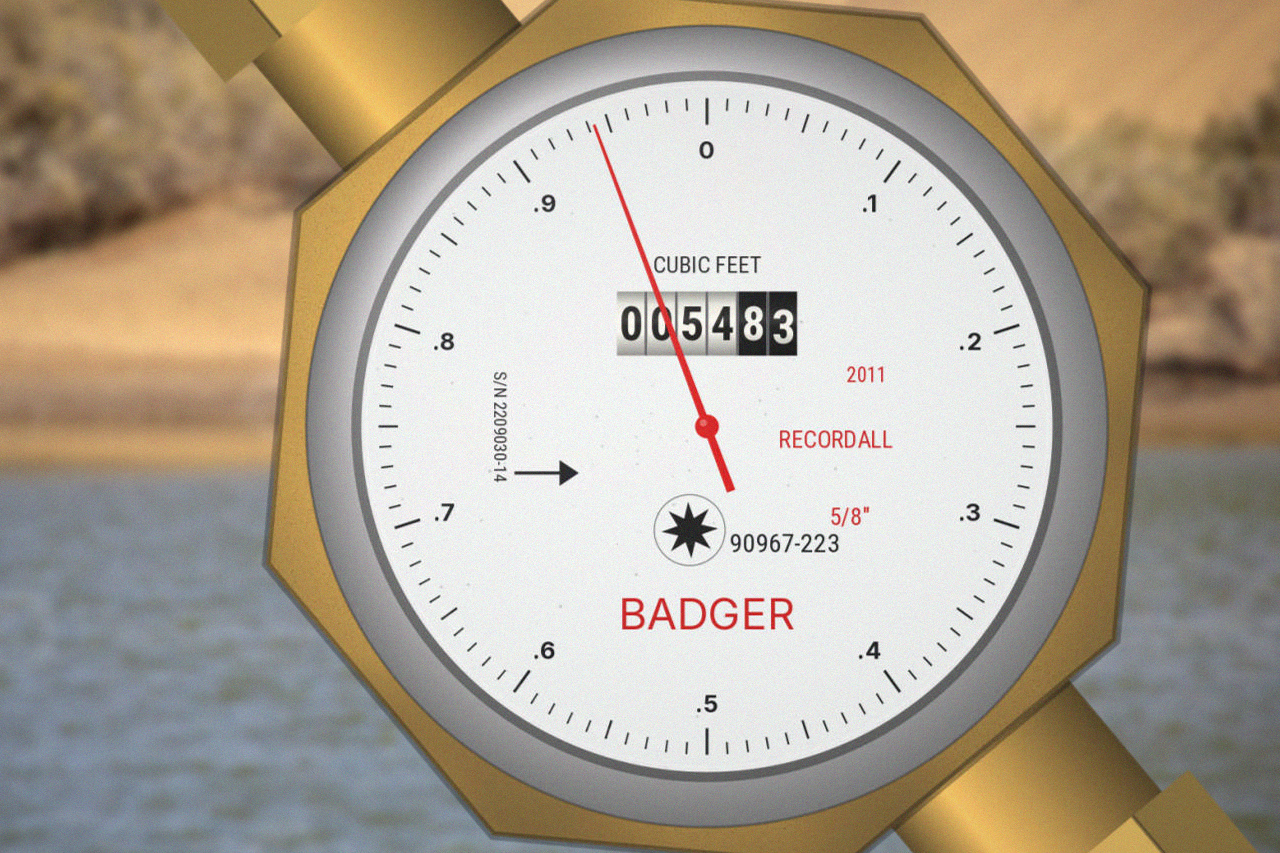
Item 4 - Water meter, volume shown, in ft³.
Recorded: 5482.94 ft³
